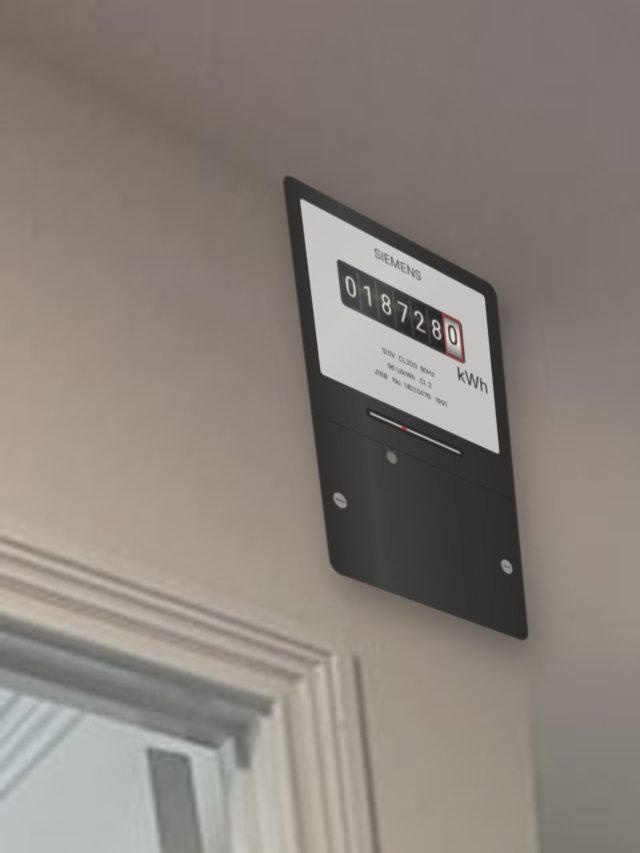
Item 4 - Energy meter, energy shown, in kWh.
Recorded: 18728.0 kWh
